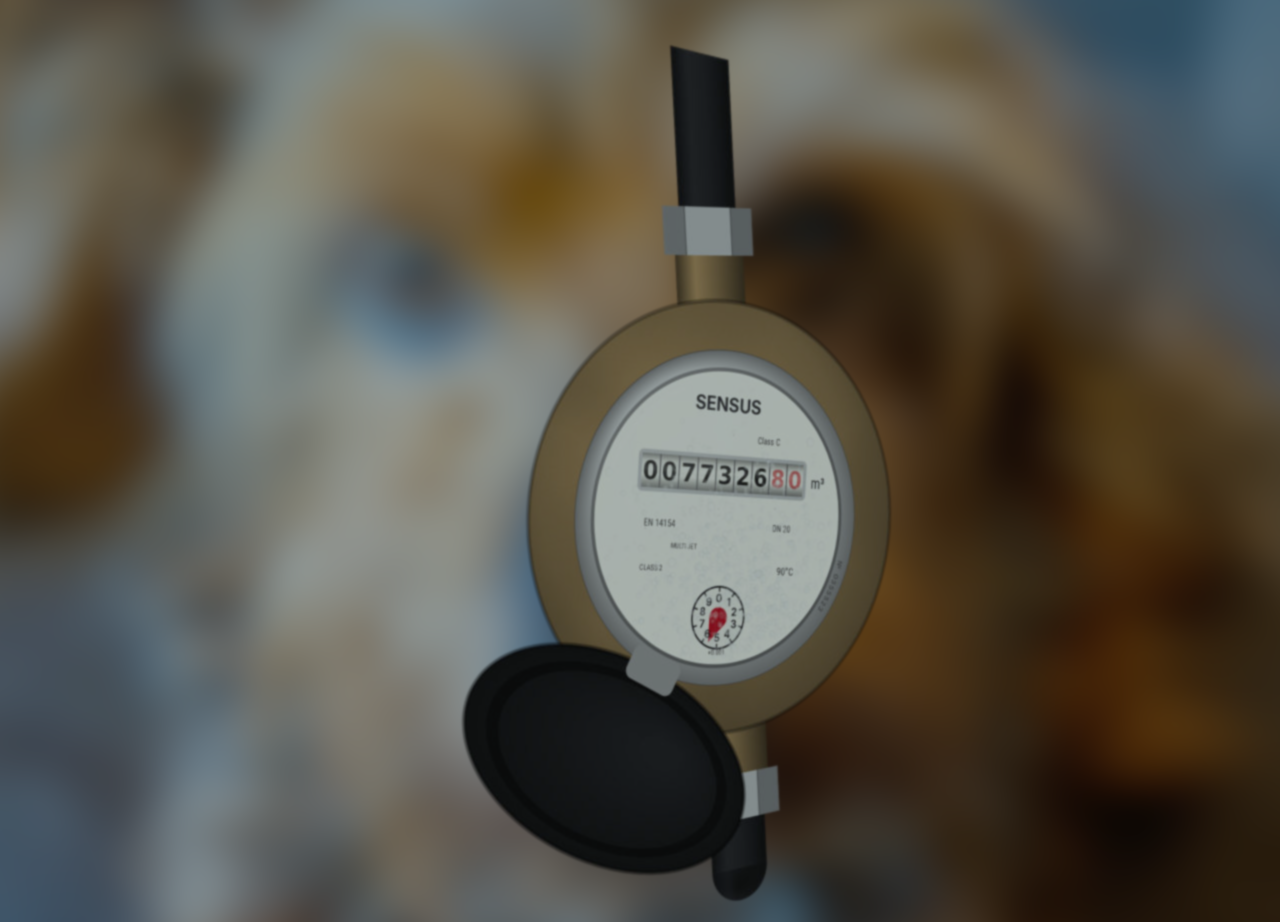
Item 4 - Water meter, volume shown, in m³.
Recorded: 77326.805 m³
